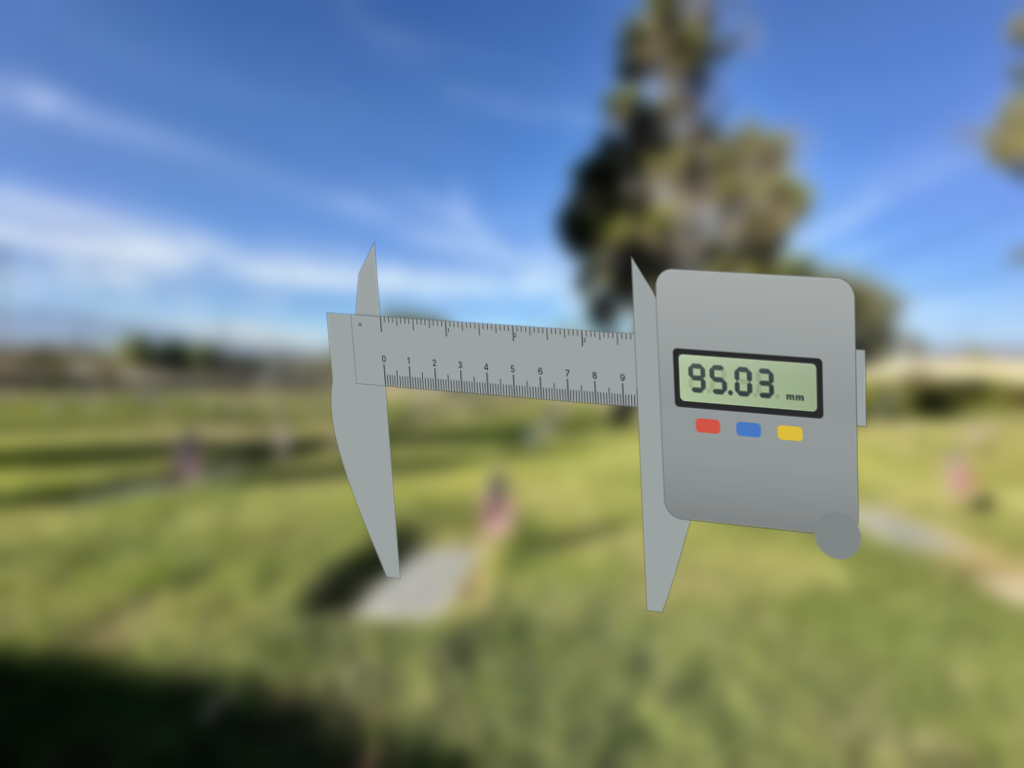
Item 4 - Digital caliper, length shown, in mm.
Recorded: 95.03 mm
